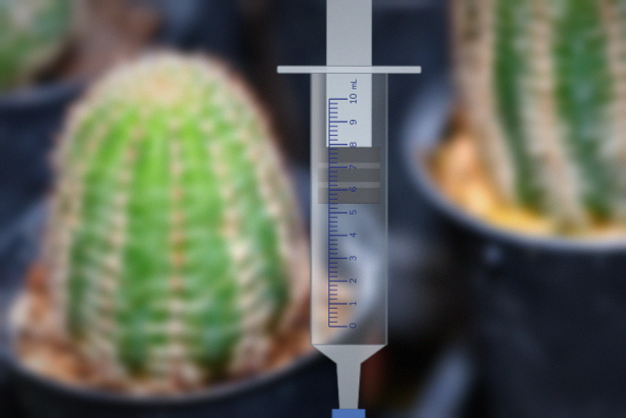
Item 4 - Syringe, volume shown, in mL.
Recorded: 5.4 mL
